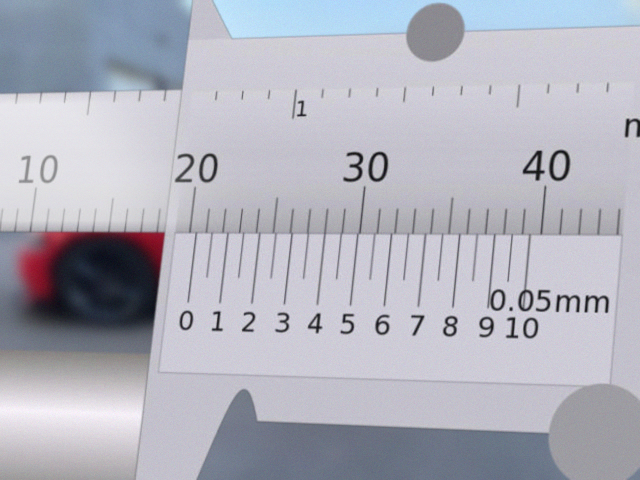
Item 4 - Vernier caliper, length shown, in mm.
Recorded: 20.4 mm
